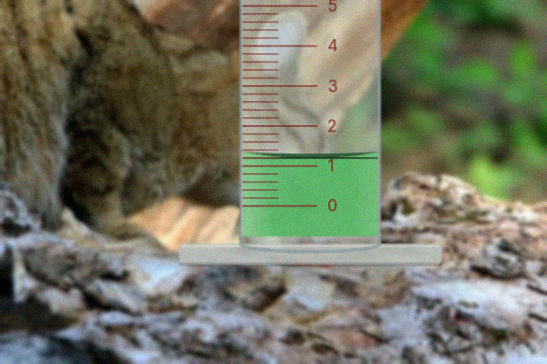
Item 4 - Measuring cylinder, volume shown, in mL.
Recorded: 1.2 mL
